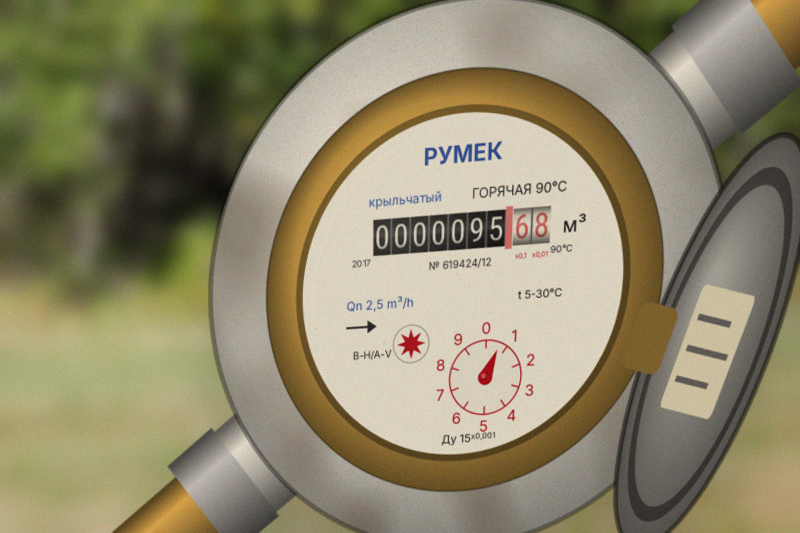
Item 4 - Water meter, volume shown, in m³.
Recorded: 95.680 m³
